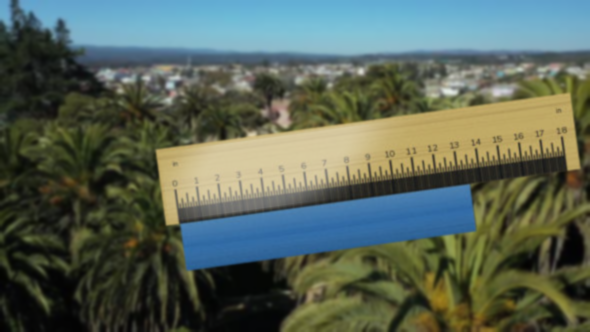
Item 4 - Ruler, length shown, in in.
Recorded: 13.5 in
